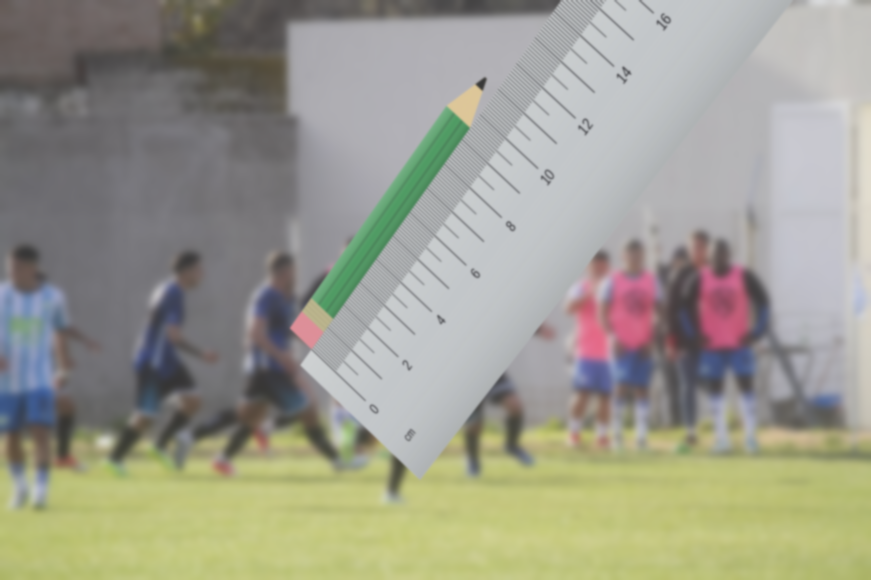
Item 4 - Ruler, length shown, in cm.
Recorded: 11 cm
